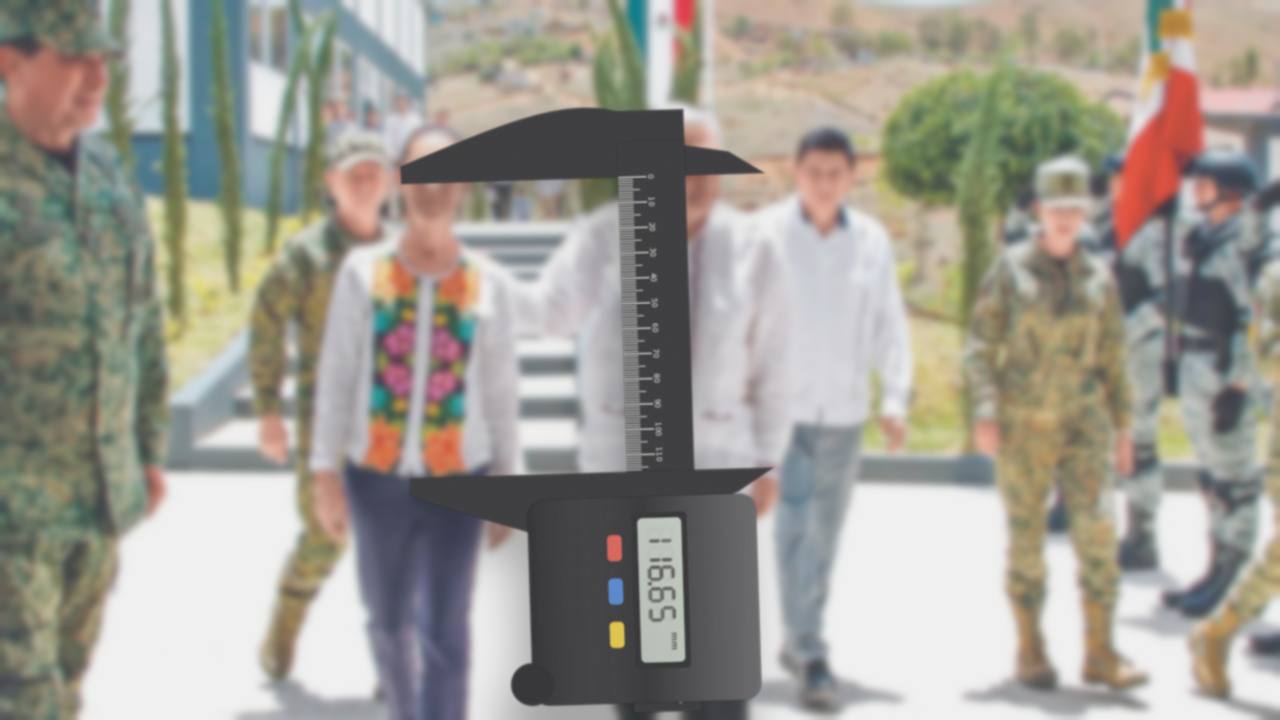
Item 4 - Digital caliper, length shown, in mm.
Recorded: 116.65 mm
